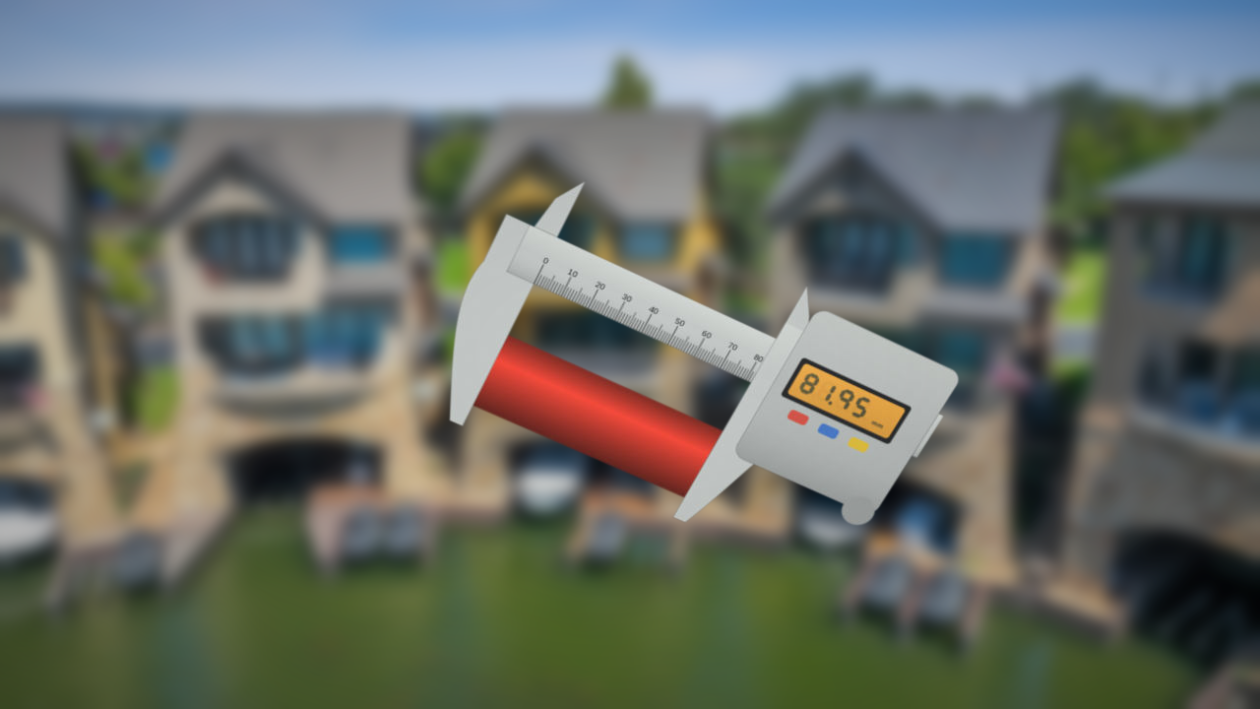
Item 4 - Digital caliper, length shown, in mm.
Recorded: 81.95 mm
